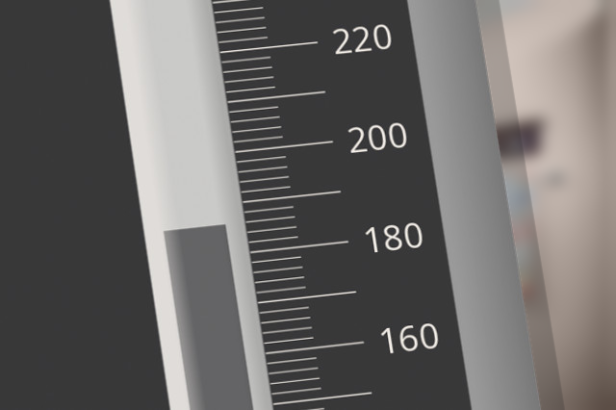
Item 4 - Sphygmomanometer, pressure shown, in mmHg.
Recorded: 186 mmHg
